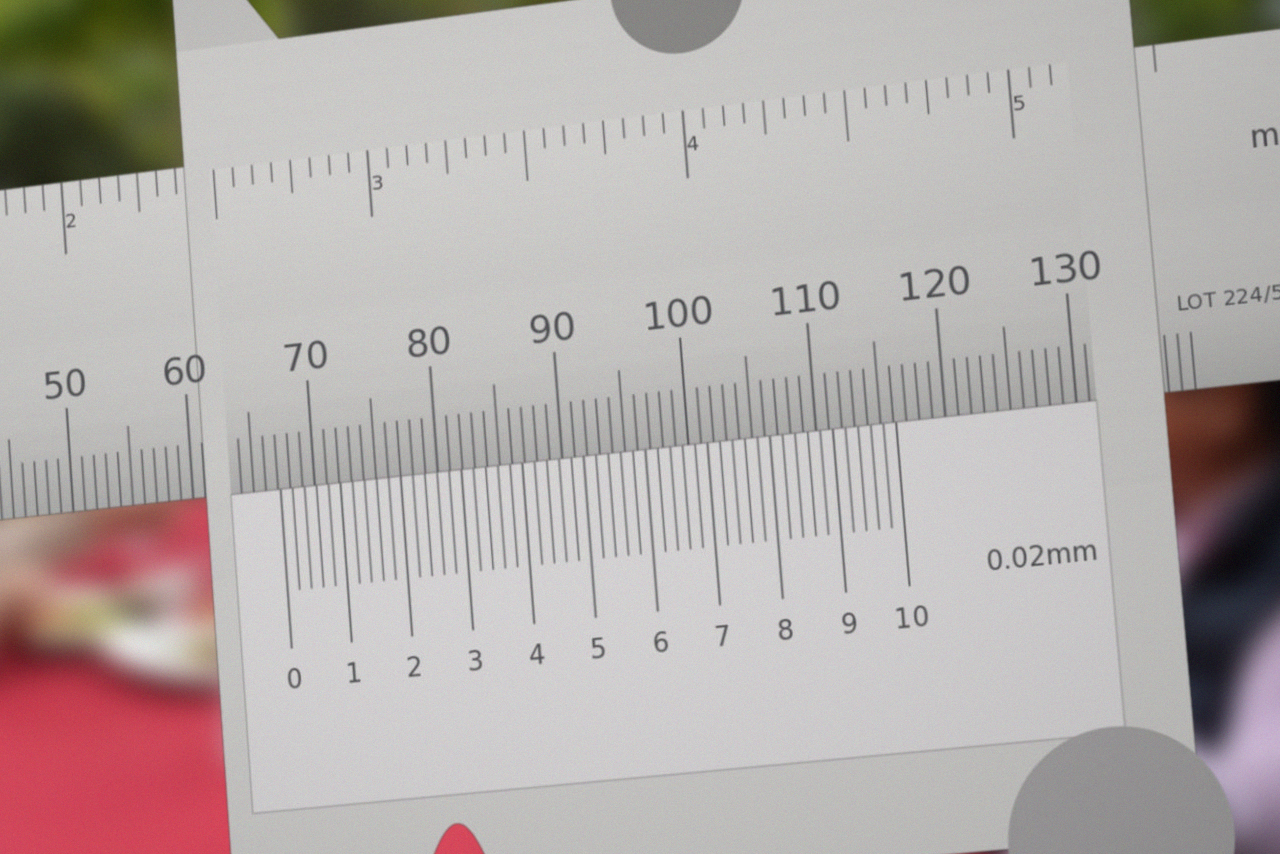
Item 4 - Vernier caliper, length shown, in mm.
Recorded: 67.2 mm
